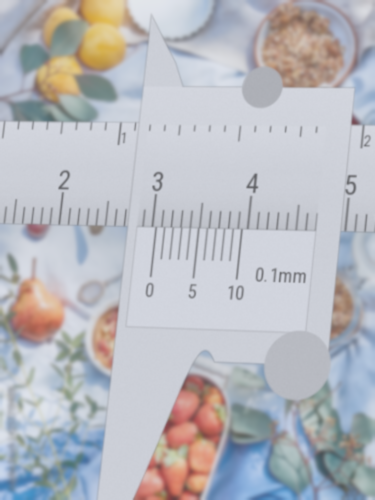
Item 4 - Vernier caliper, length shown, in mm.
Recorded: 30.4 mm
